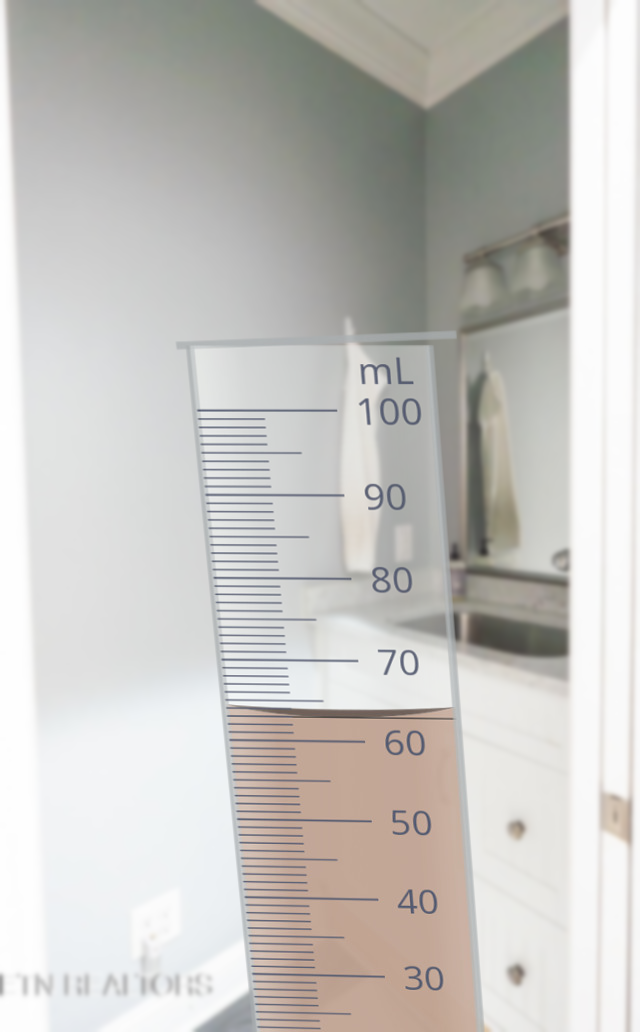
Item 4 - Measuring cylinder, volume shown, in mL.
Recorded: 63 mL
